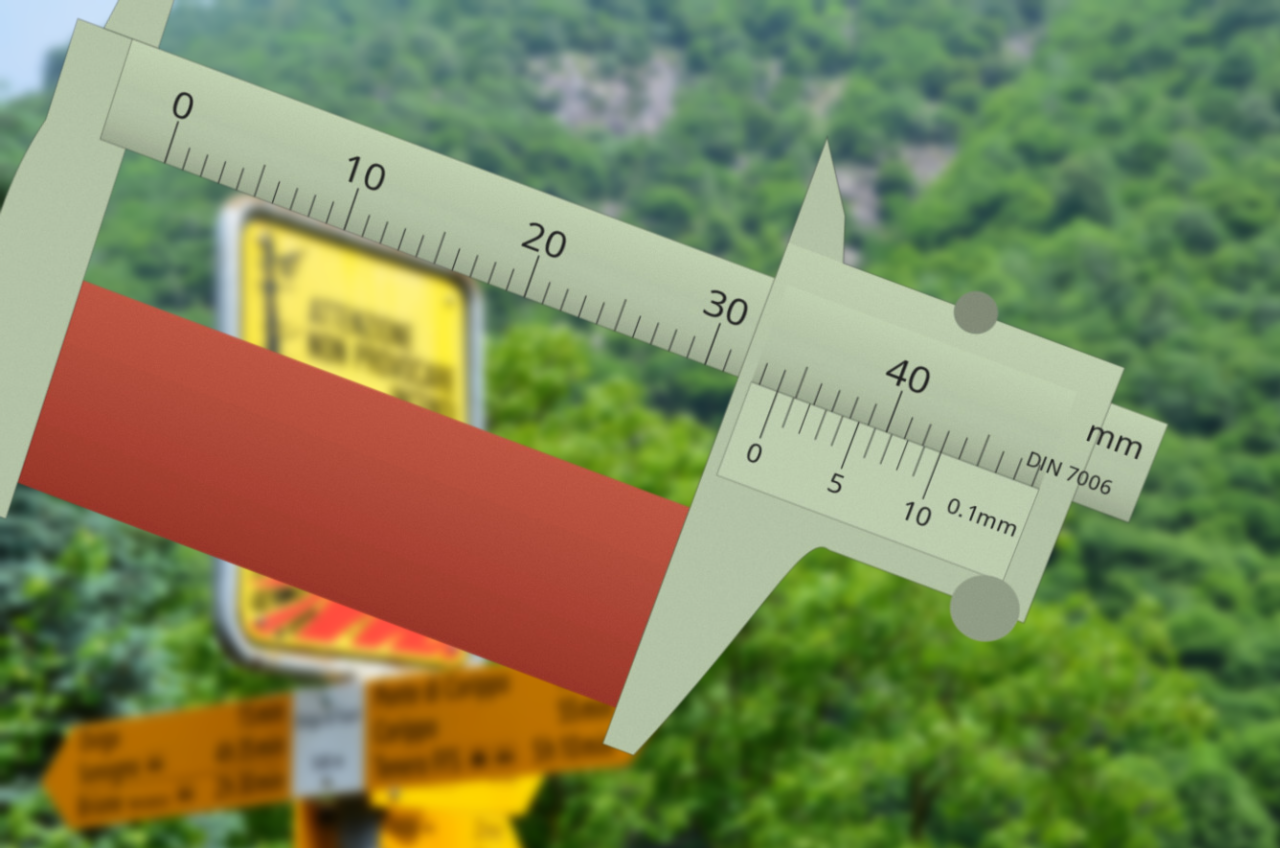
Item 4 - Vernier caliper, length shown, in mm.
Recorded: 34.0 mm
